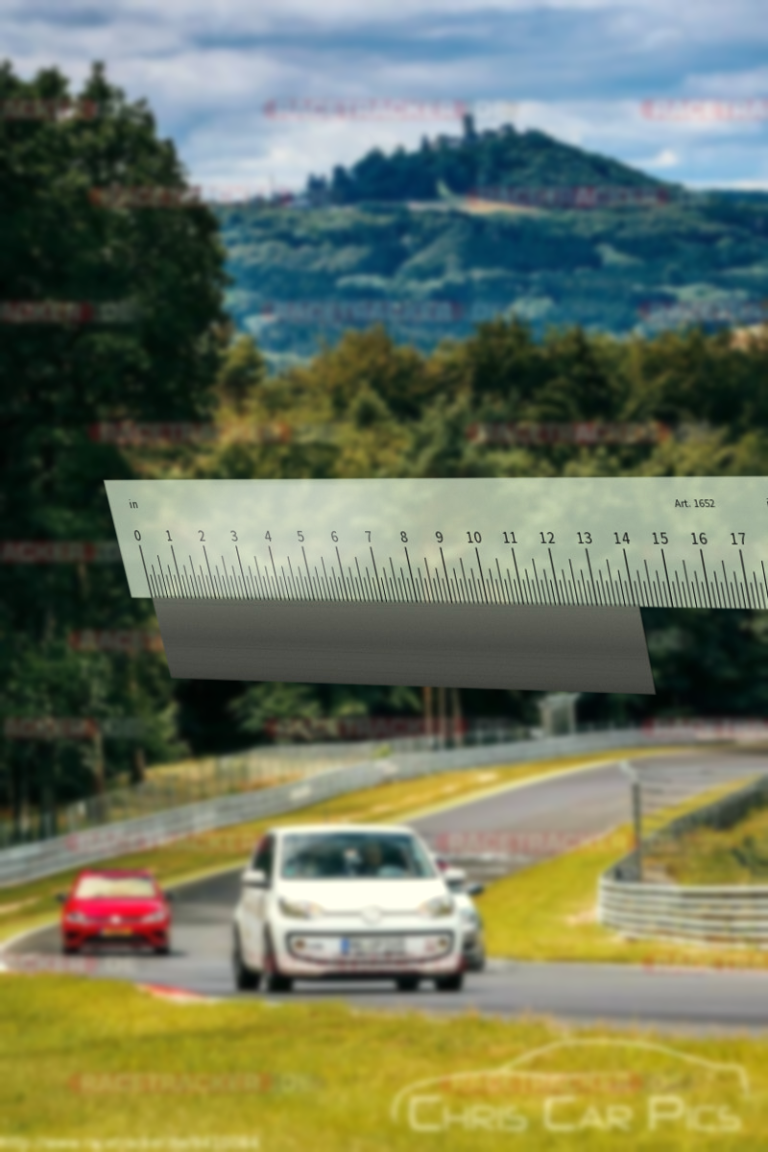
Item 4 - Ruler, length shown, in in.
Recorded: 14.125 in
